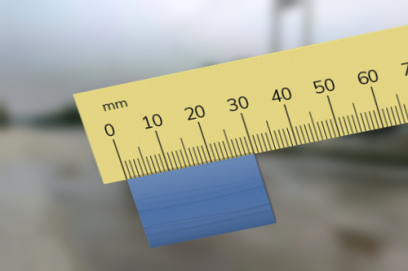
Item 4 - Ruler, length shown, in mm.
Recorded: 30 mm
